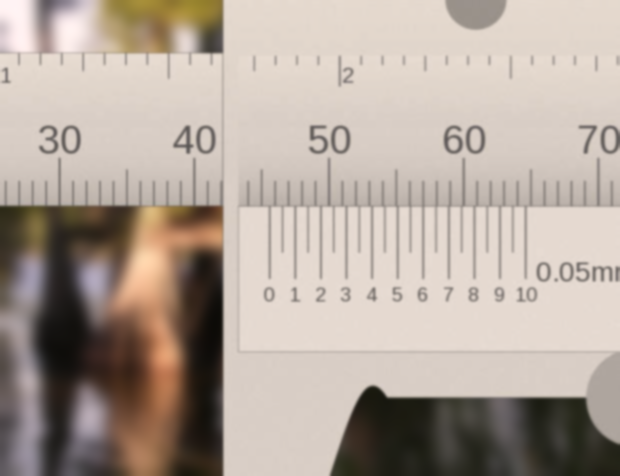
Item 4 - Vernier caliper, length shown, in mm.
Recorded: 45.6 mm
